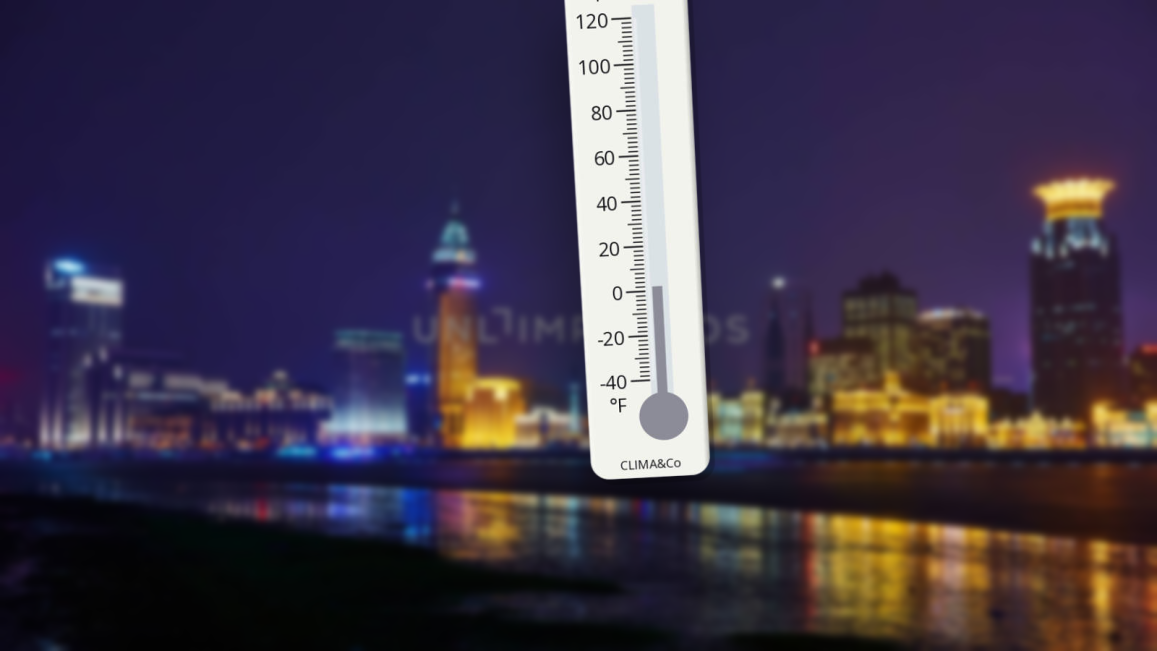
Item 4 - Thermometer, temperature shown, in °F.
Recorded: 2 °F
